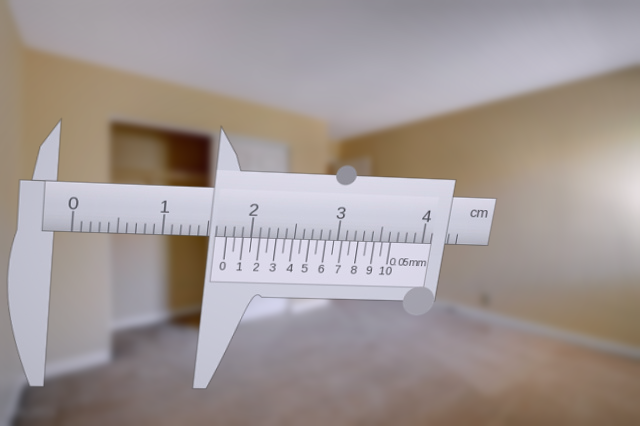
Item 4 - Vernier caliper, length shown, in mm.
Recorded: 17.2 mm
